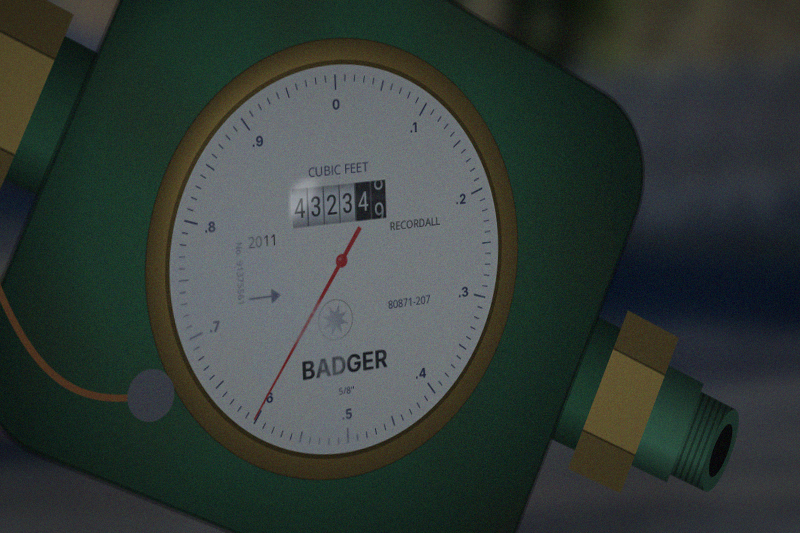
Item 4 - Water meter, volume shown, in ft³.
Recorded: 432348.60 ft³
